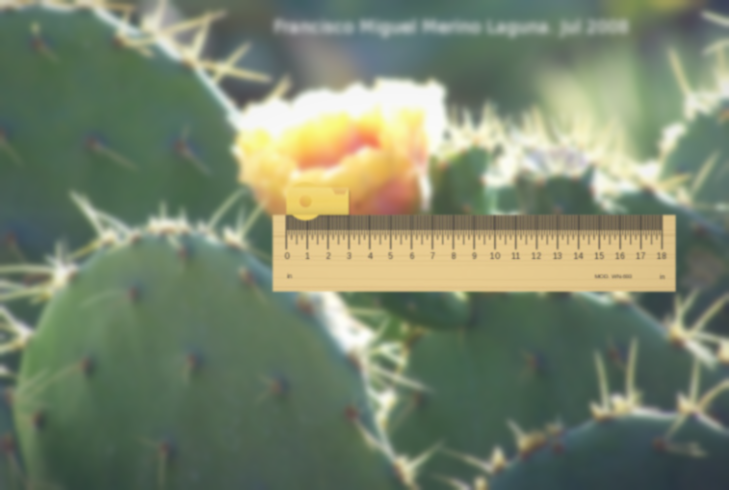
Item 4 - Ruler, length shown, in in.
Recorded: 3 in
